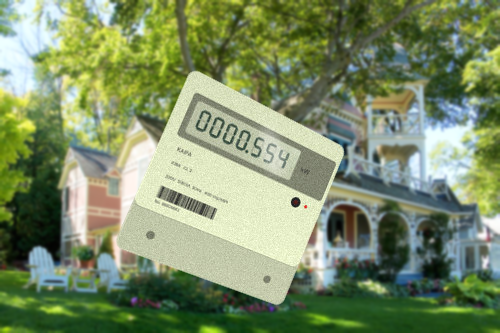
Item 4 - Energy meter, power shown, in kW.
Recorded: 0.554 kW
